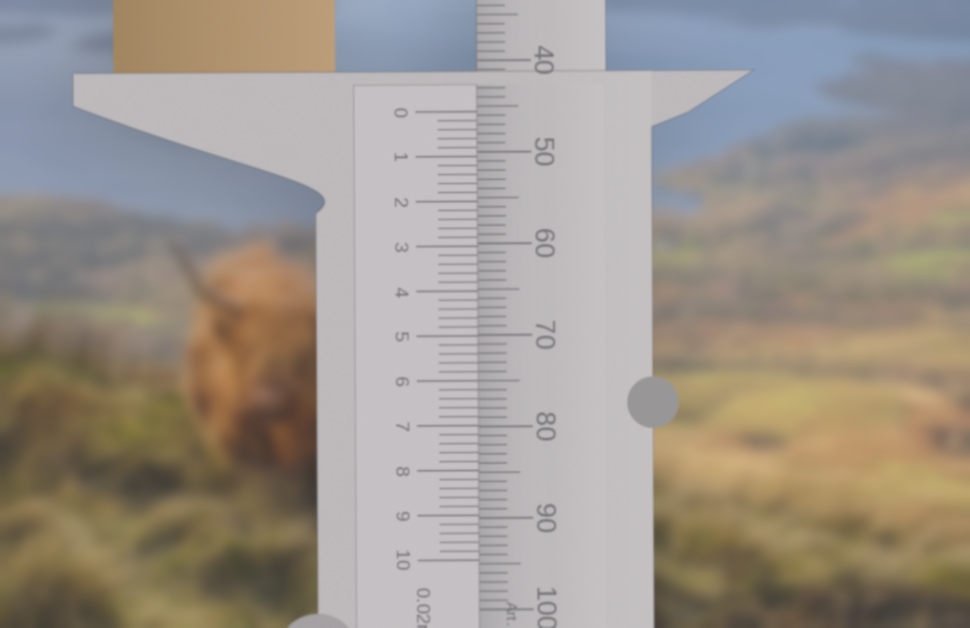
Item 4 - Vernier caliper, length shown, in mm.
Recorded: 45.6 mm
